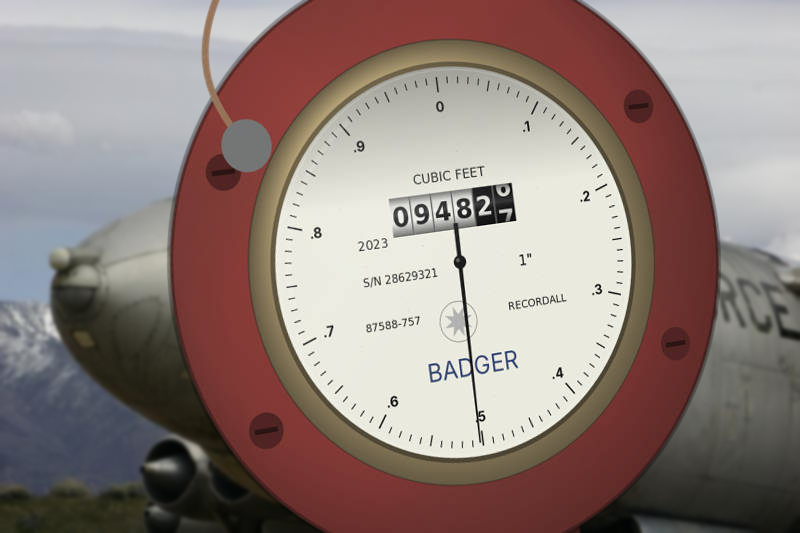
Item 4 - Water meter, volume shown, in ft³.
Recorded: 94826.50 ft³
